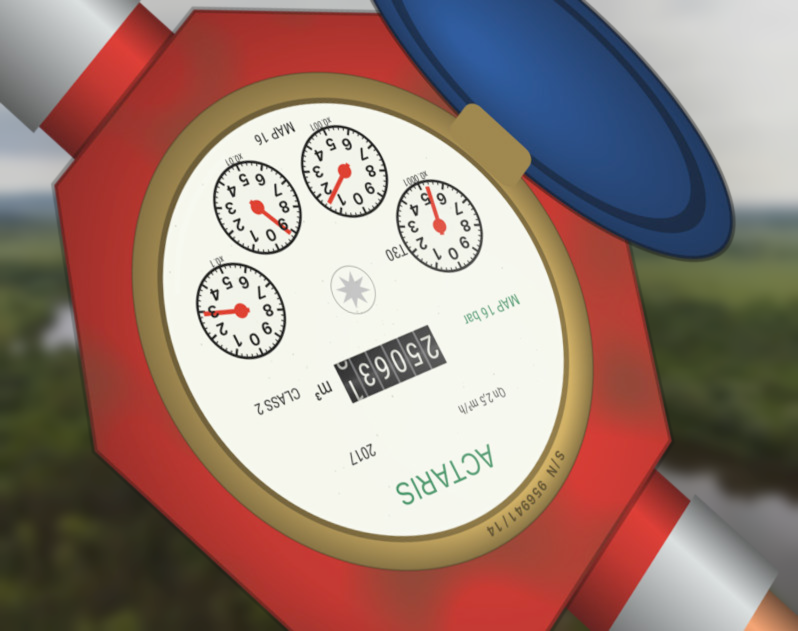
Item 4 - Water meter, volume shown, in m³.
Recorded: 250631.2915 m³
